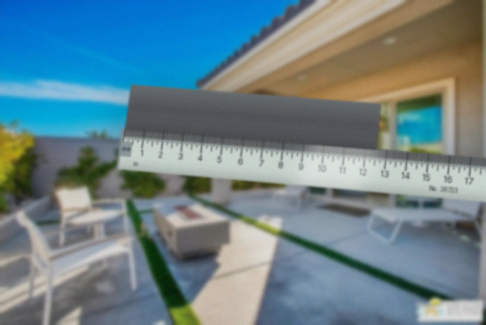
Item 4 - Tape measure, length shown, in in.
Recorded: 12.5 in
